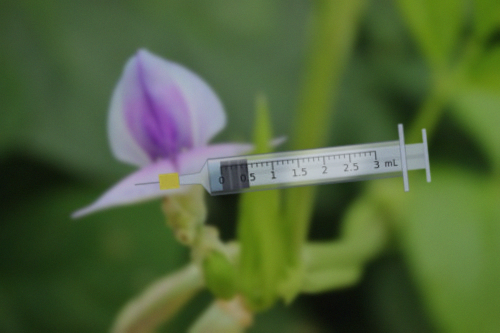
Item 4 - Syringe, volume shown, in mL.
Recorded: 0 mL
